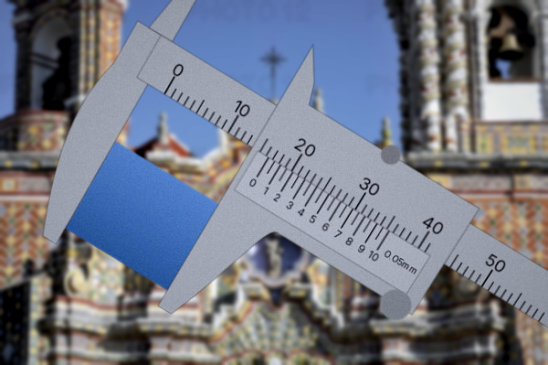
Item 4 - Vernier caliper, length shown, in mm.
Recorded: 16.4 mm
